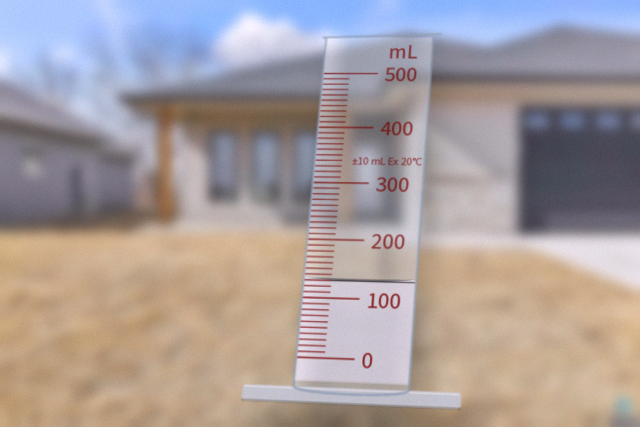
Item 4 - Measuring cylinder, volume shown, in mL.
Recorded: 130 mL
